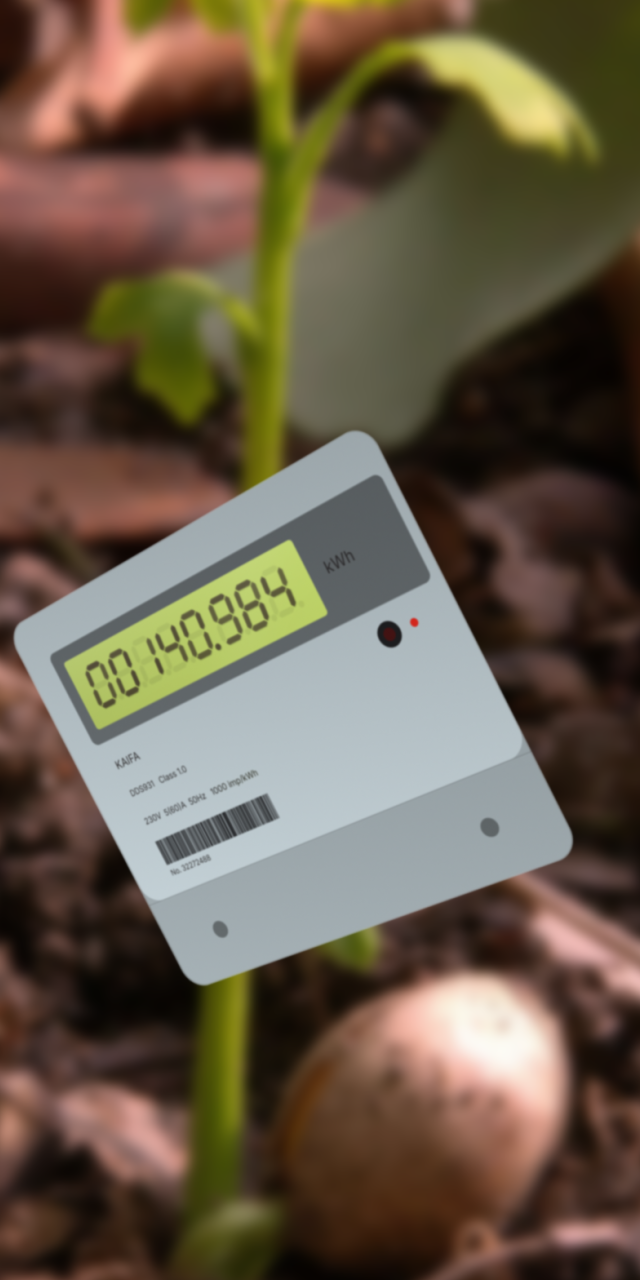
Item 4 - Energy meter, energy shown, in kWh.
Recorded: 140.984 kWh
